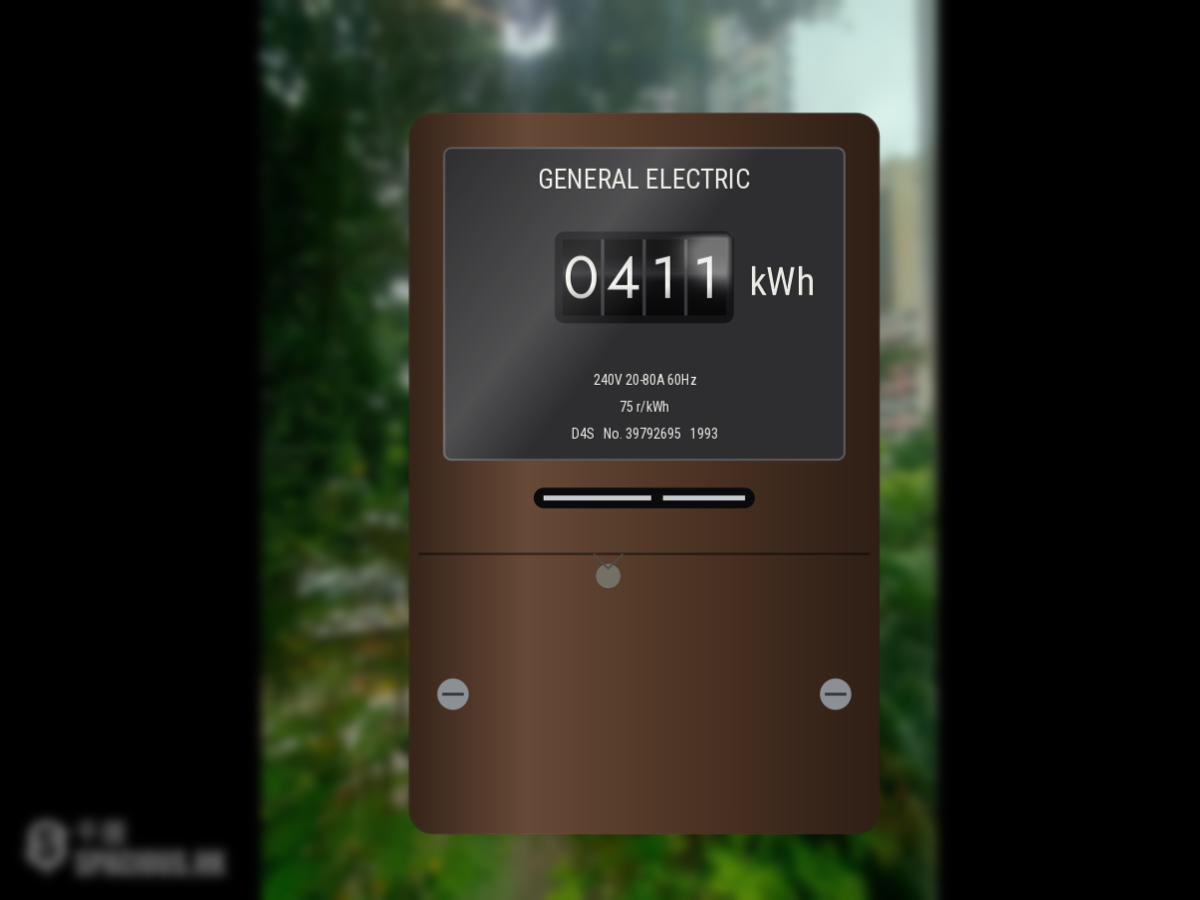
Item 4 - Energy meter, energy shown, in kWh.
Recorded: 411 kWh
